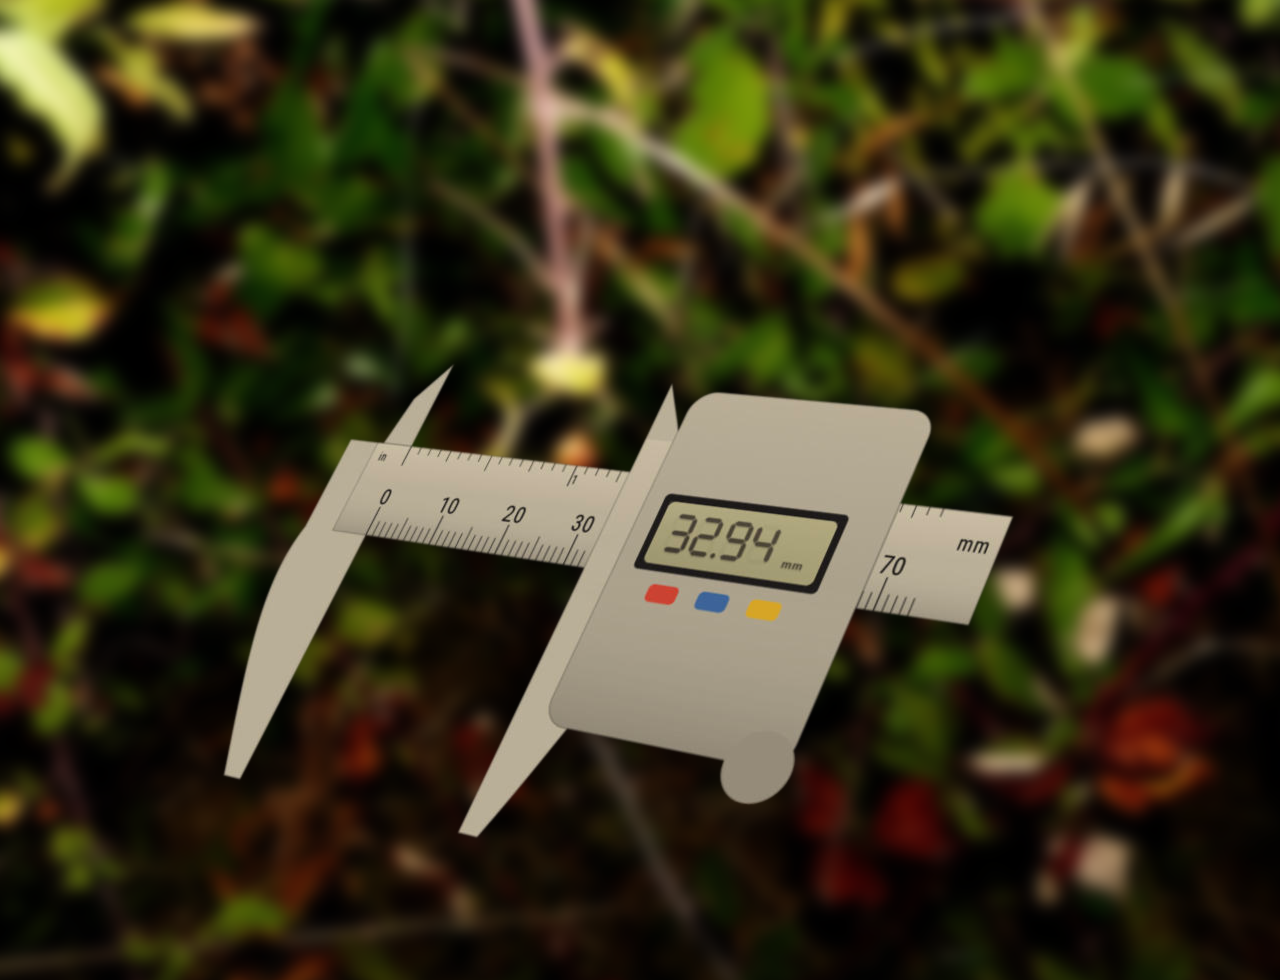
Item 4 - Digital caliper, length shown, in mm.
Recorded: 32.94 mm
